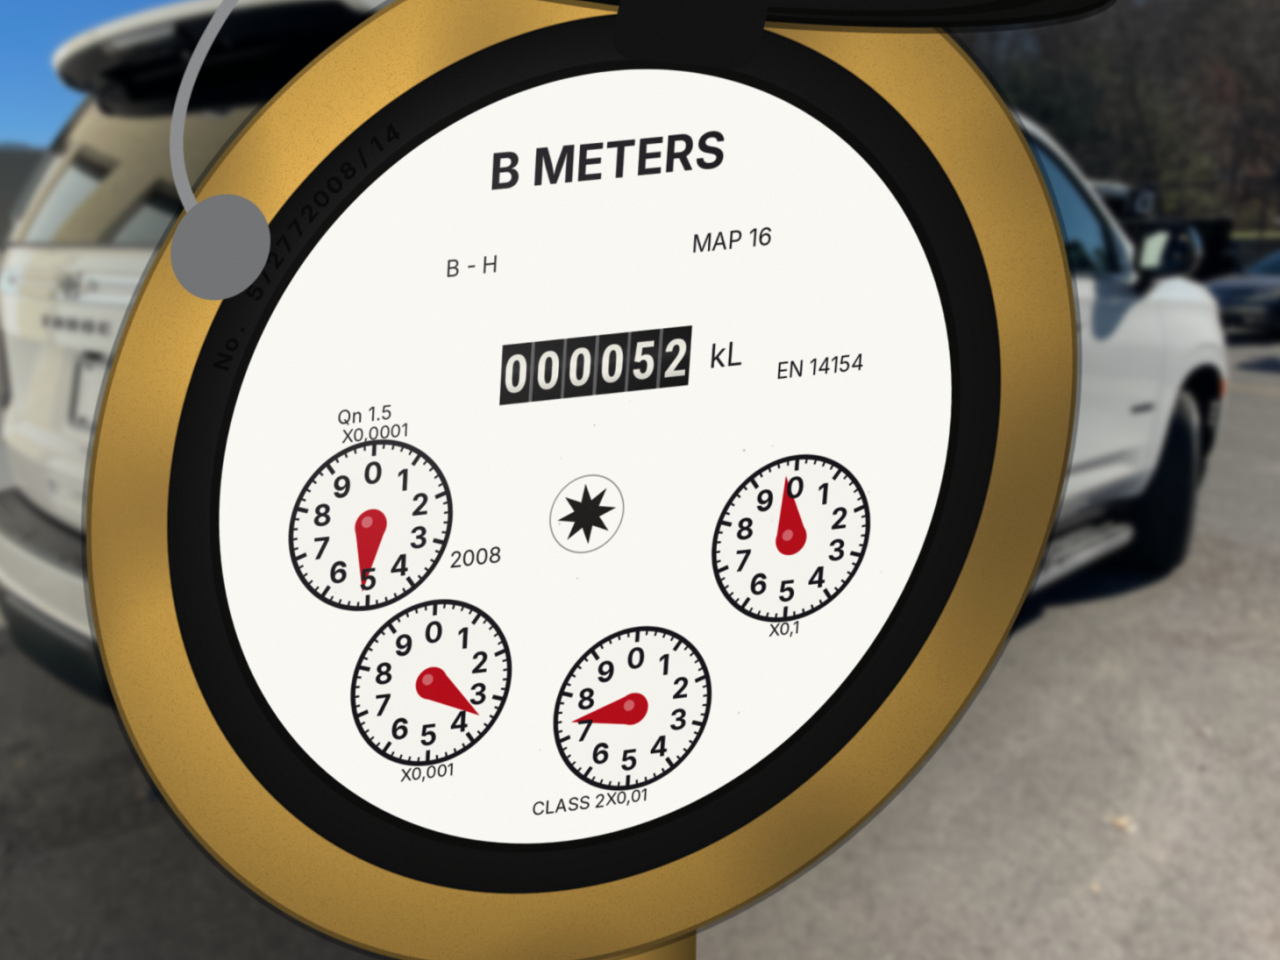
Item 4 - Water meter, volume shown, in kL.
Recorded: 51.9735 kL
